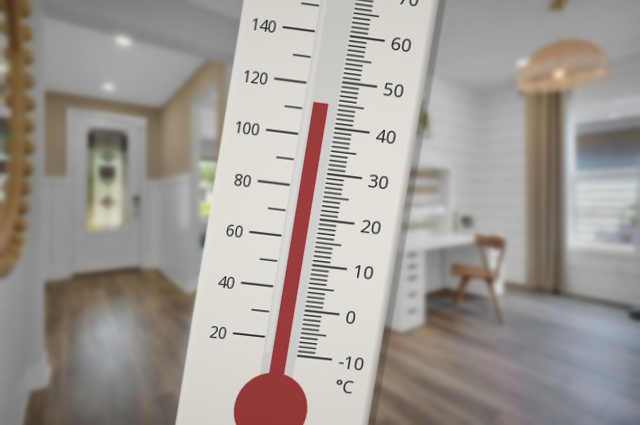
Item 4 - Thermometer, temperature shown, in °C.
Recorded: 45 °C
